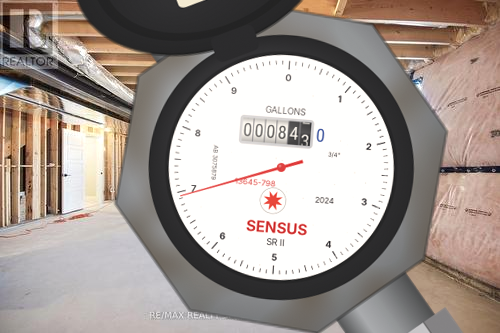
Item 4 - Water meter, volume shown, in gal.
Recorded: 8426.9 gal
